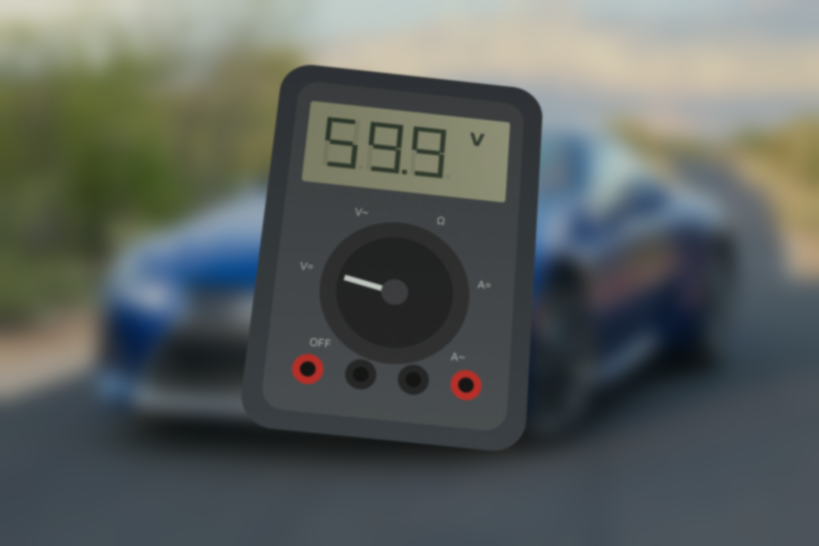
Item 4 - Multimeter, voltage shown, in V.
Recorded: 59.9 V
